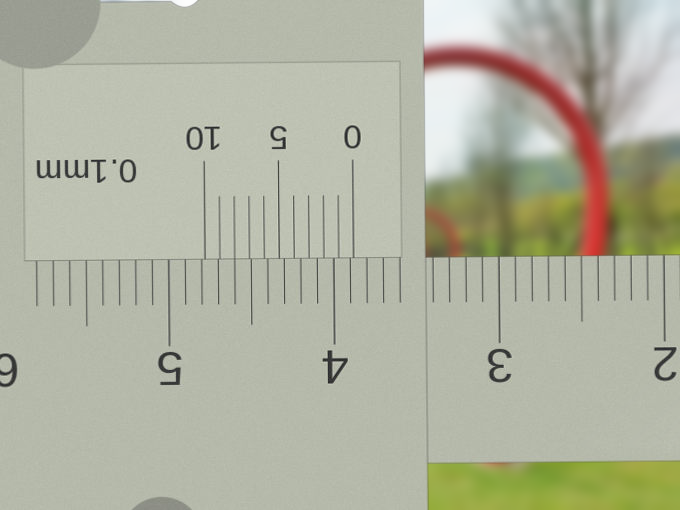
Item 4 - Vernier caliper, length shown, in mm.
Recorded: 38.8 mm
